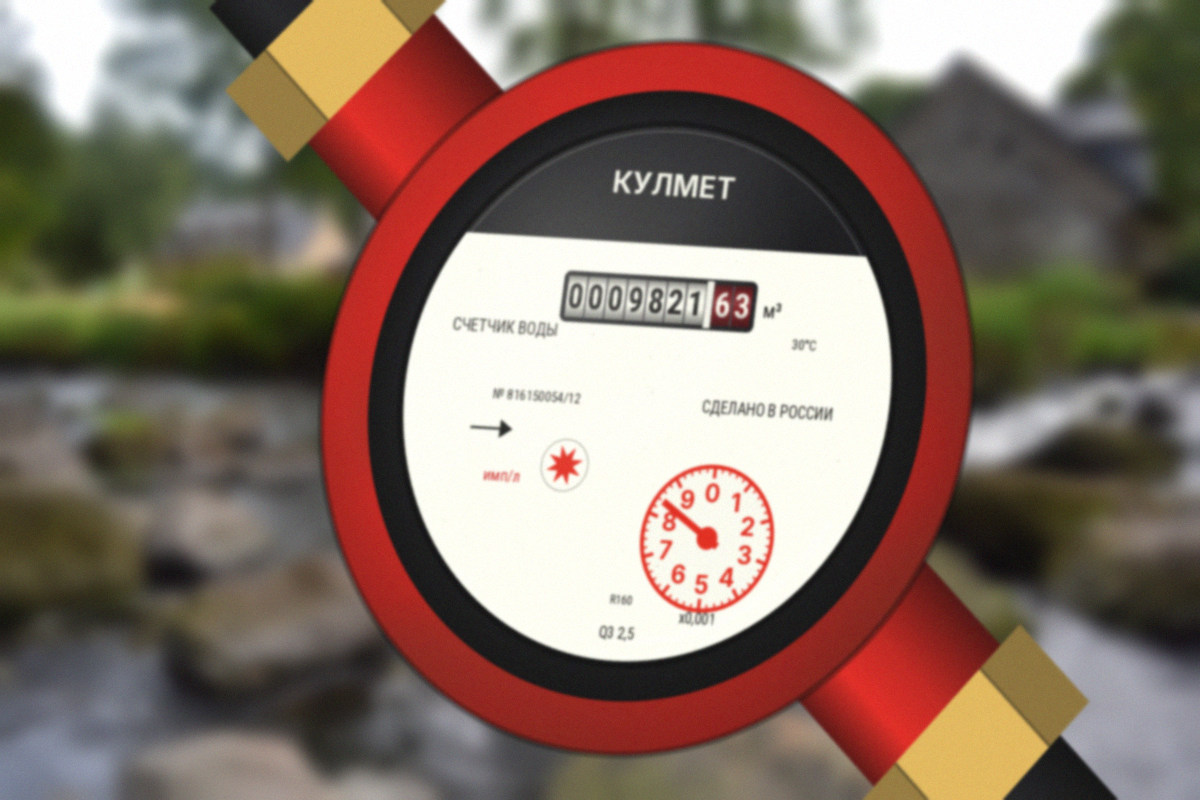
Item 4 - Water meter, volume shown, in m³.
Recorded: 9821.638 m³
